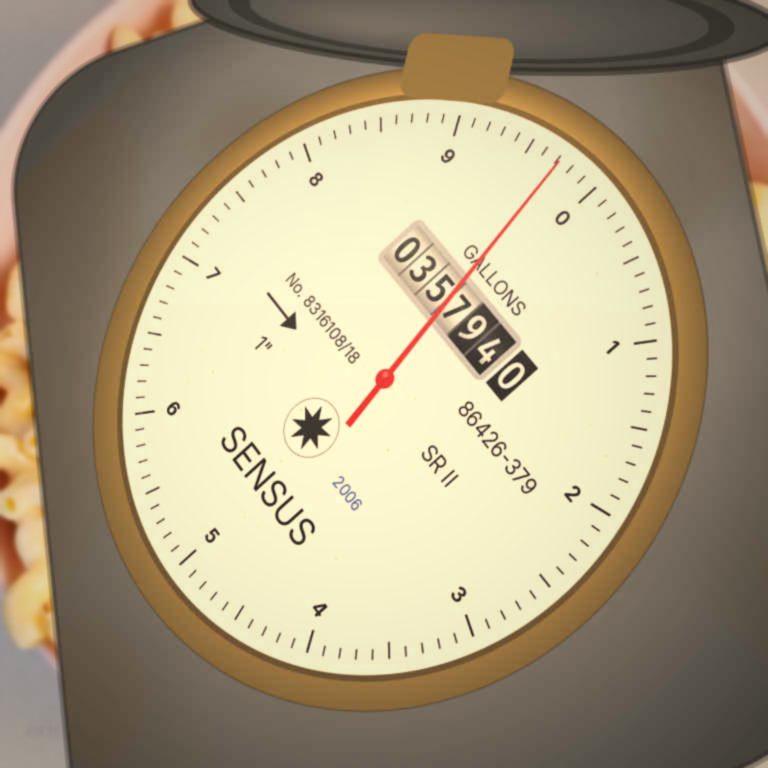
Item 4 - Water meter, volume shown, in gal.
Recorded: 357939.7 gal
